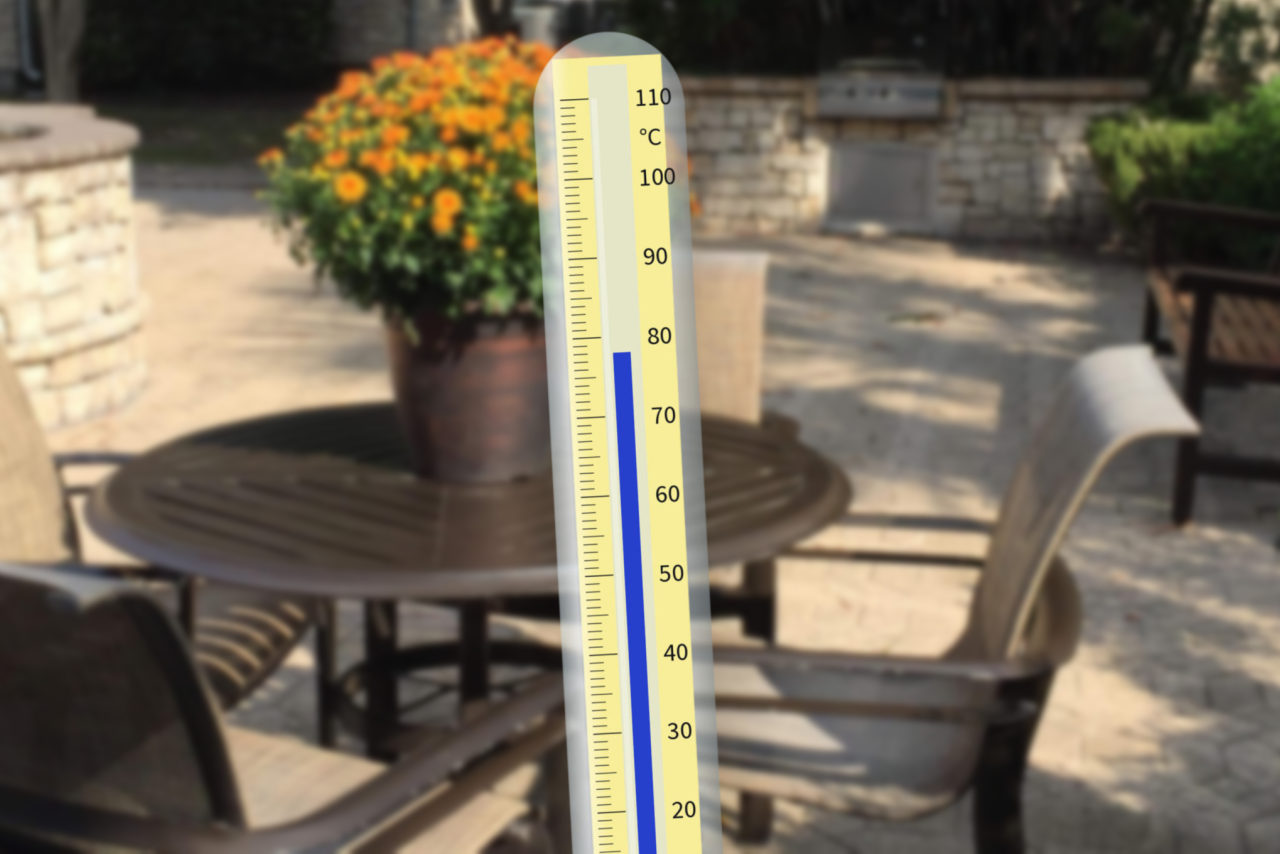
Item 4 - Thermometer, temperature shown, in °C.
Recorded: 78 °C
